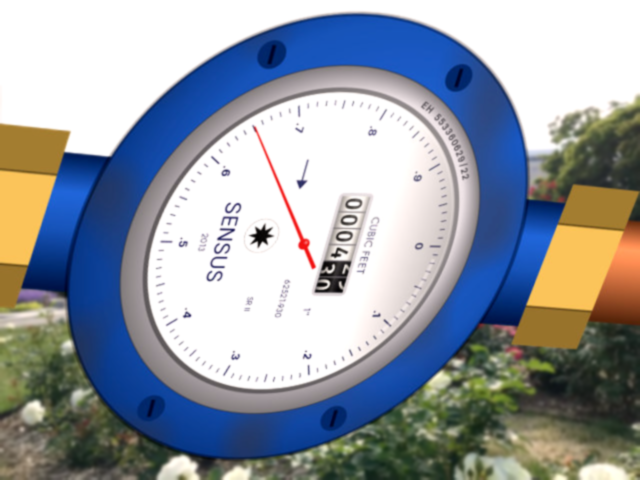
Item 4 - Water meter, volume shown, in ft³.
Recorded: 429.65 ft³
